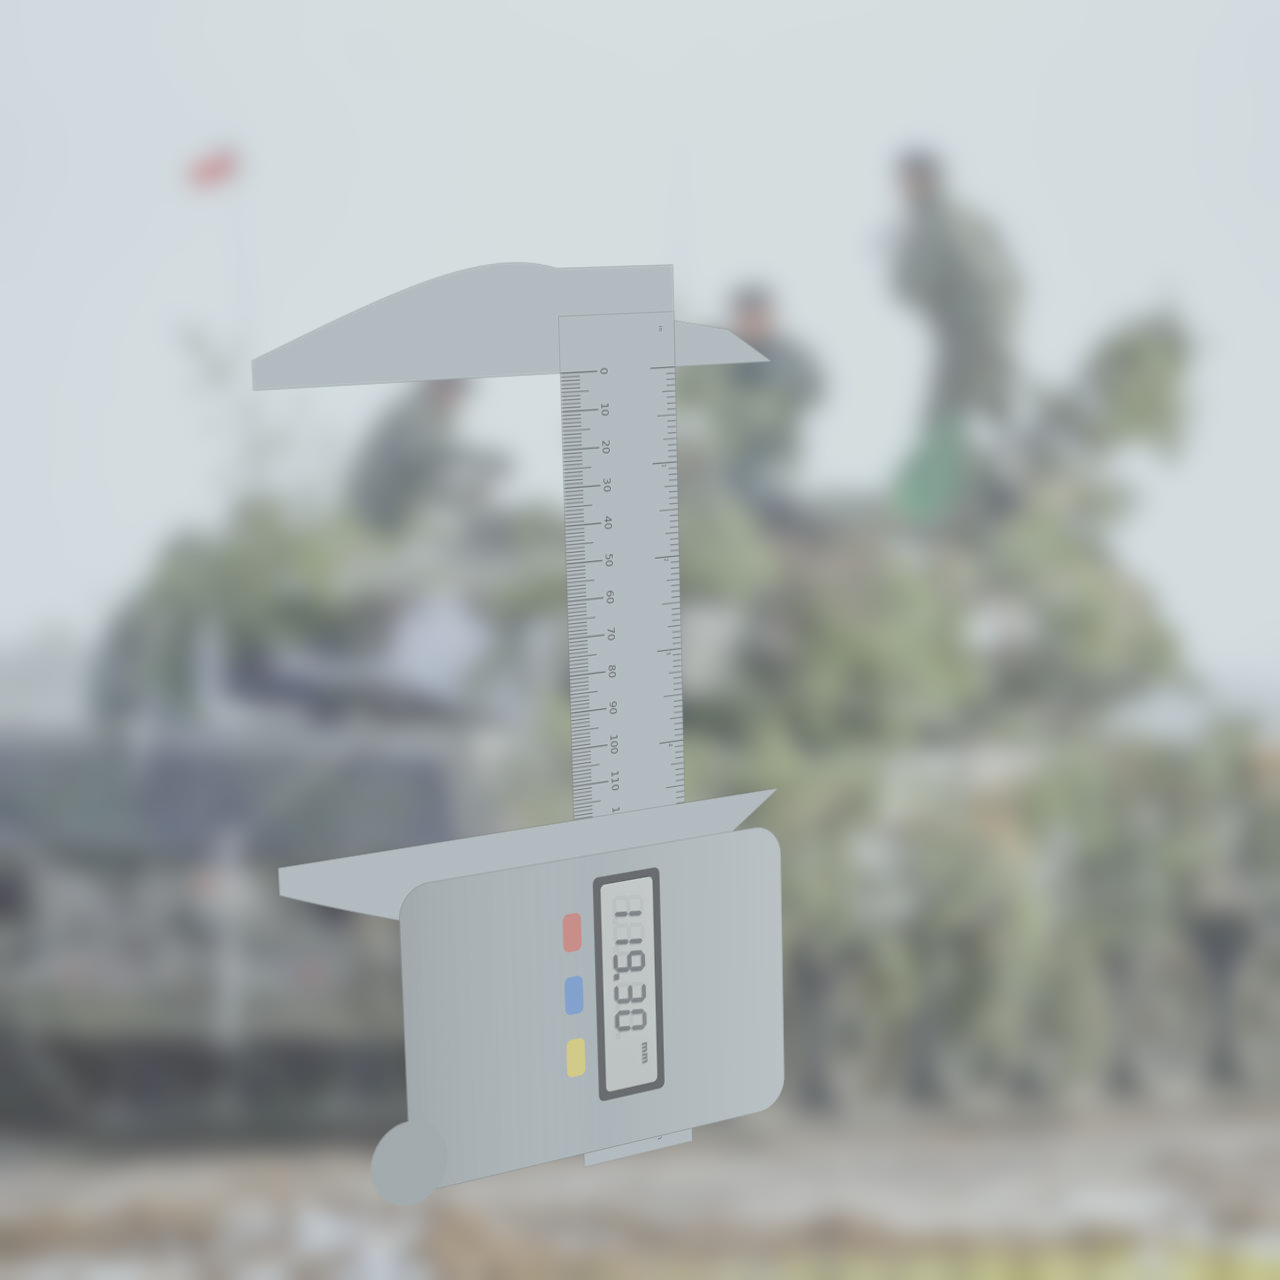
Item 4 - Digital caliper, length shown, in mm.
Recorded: 119.30 mm
